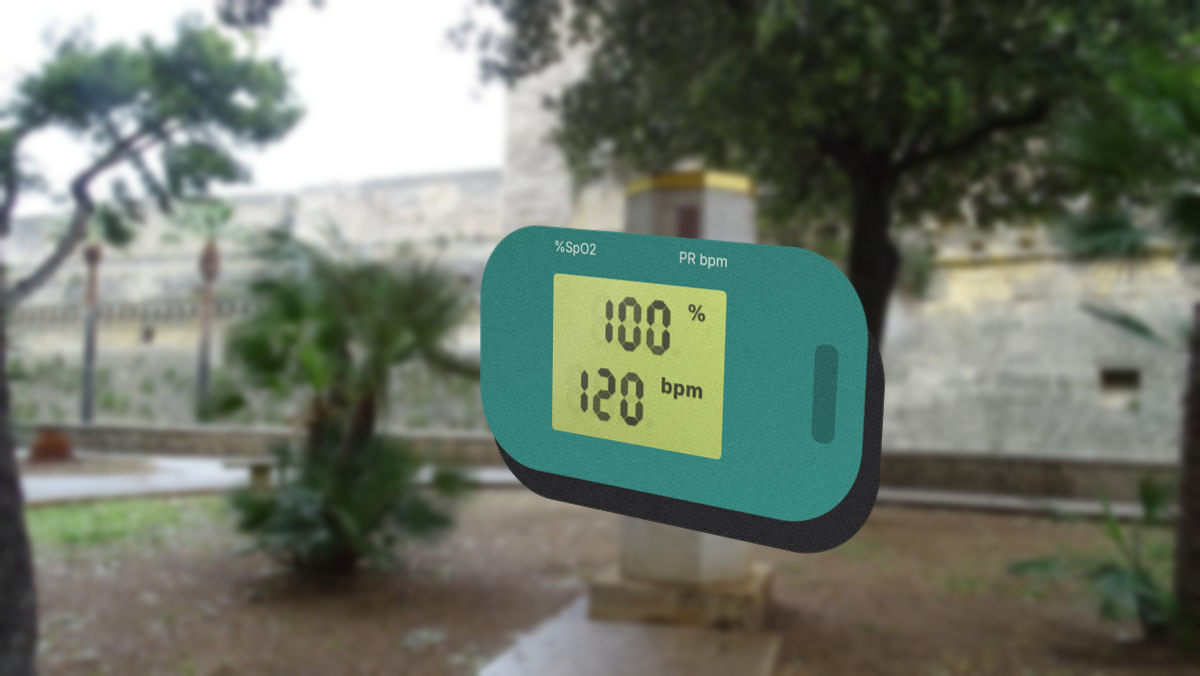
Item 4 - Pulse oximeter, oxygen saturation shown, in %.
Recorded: 100 %
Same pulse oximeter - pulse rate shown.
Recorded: 120 bpm
